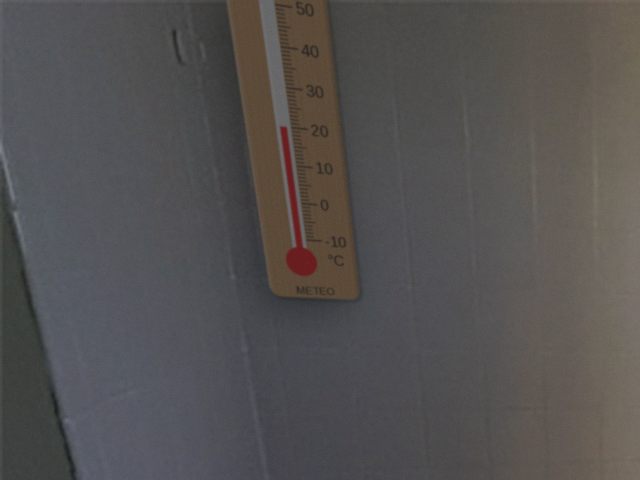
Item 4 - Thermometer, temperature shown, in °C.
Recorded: 20 °C
